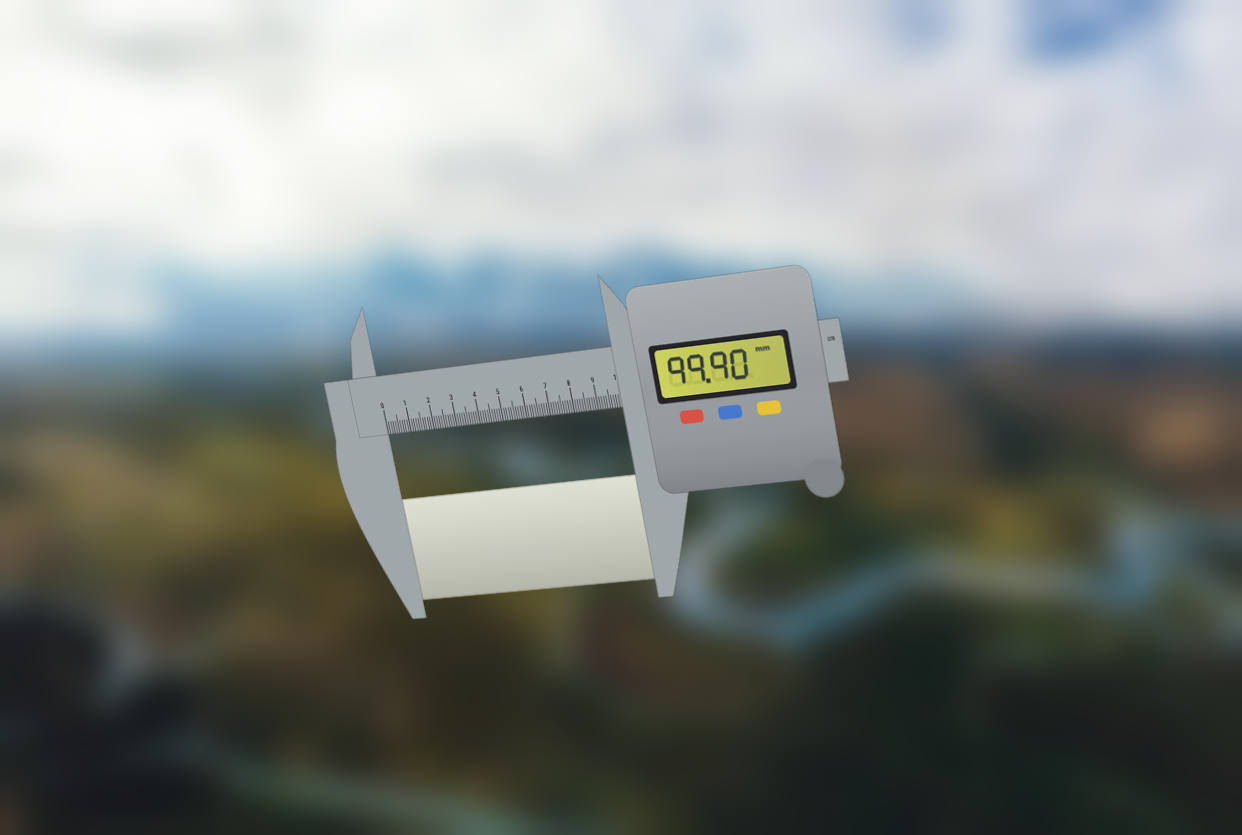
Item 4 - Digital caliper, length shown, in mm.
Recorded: 99.90 mm
